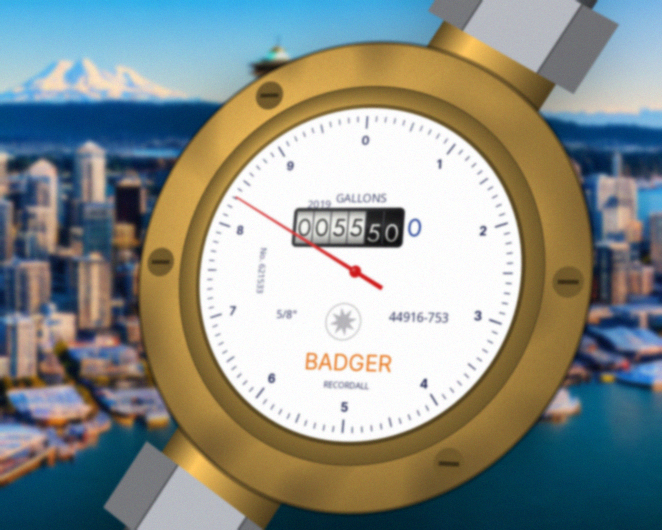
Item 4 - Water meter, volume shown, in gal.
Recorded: 55498.3 gal
